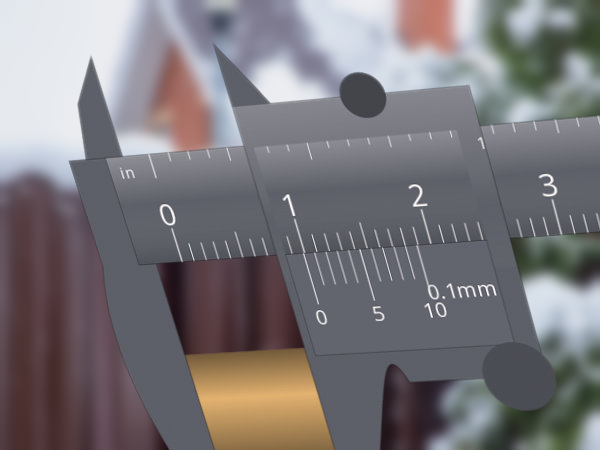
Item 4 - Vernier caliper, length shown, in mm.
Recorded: 9.9 mm
